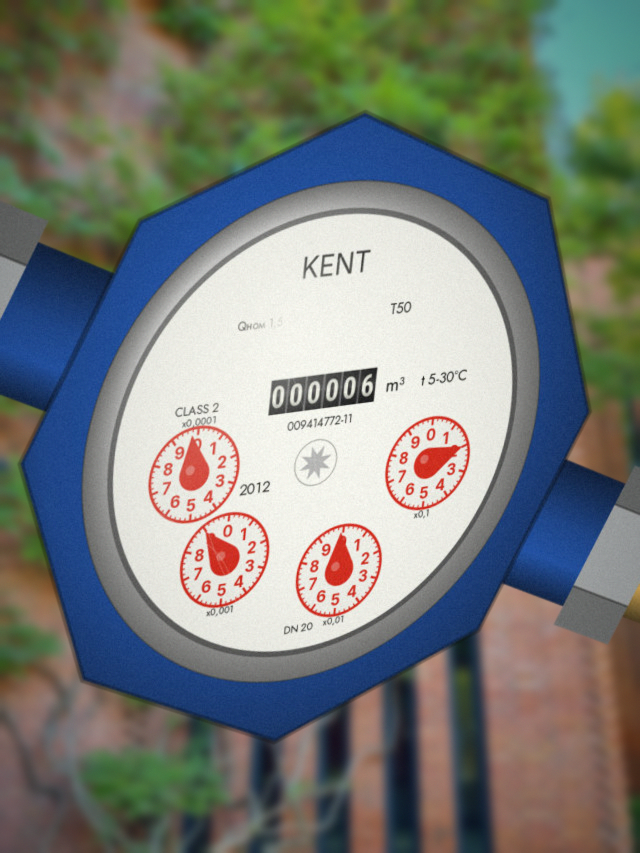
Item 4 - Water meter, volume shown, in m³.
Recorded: 6.1989 m³
